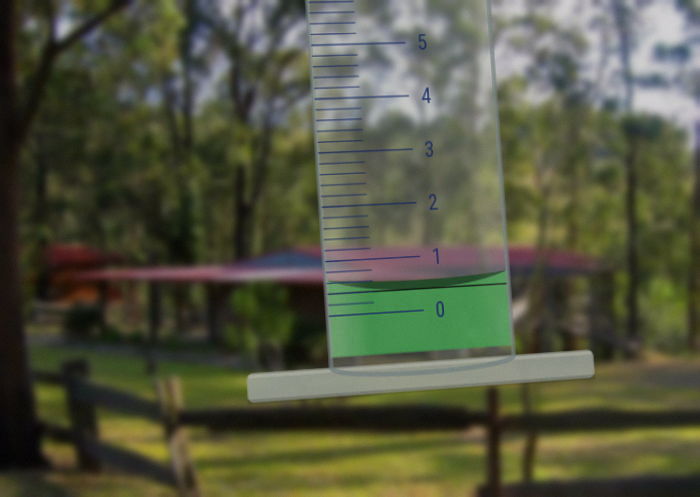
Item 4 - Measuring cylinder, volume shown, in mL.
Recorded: 0.4 mL
